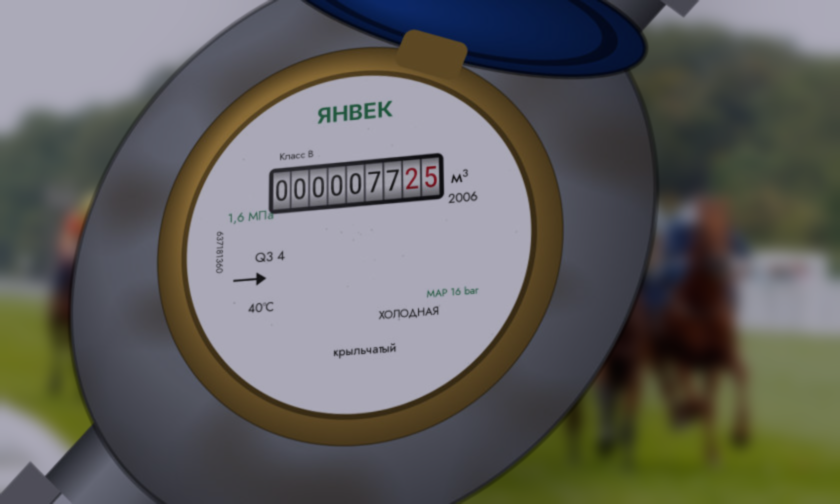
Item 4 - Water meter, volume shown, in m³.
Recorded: 77.25 m³
